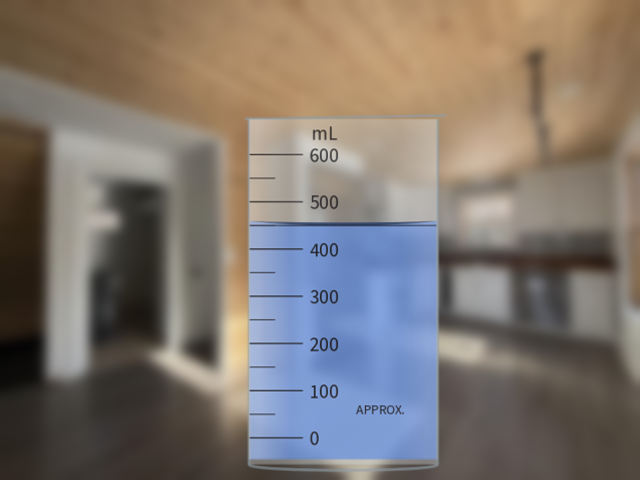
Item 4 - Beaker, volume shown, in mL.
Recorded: 450 mL
